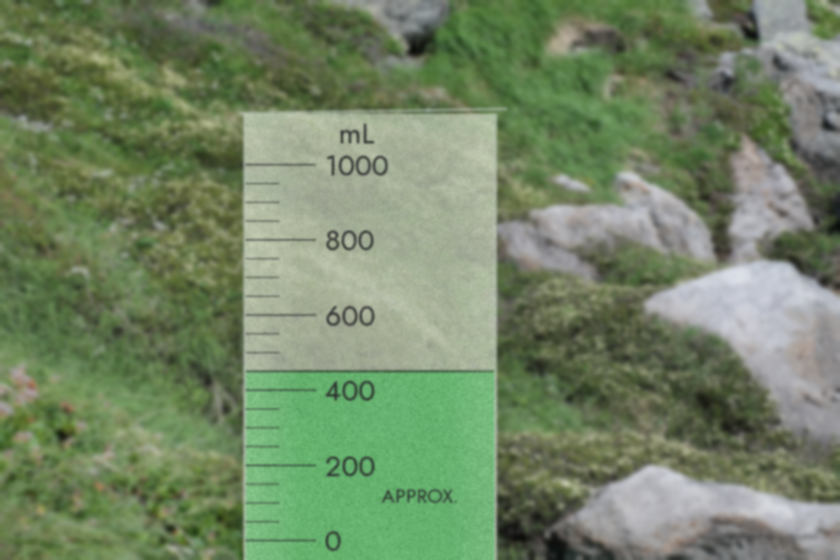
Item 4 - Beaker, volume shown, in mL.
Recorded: 450 mL
